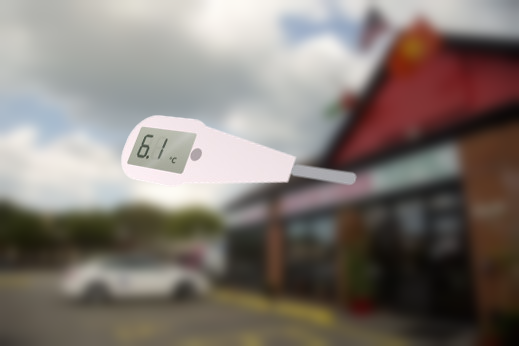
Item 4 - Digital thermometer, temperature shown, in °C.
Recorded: 6.1 °C
